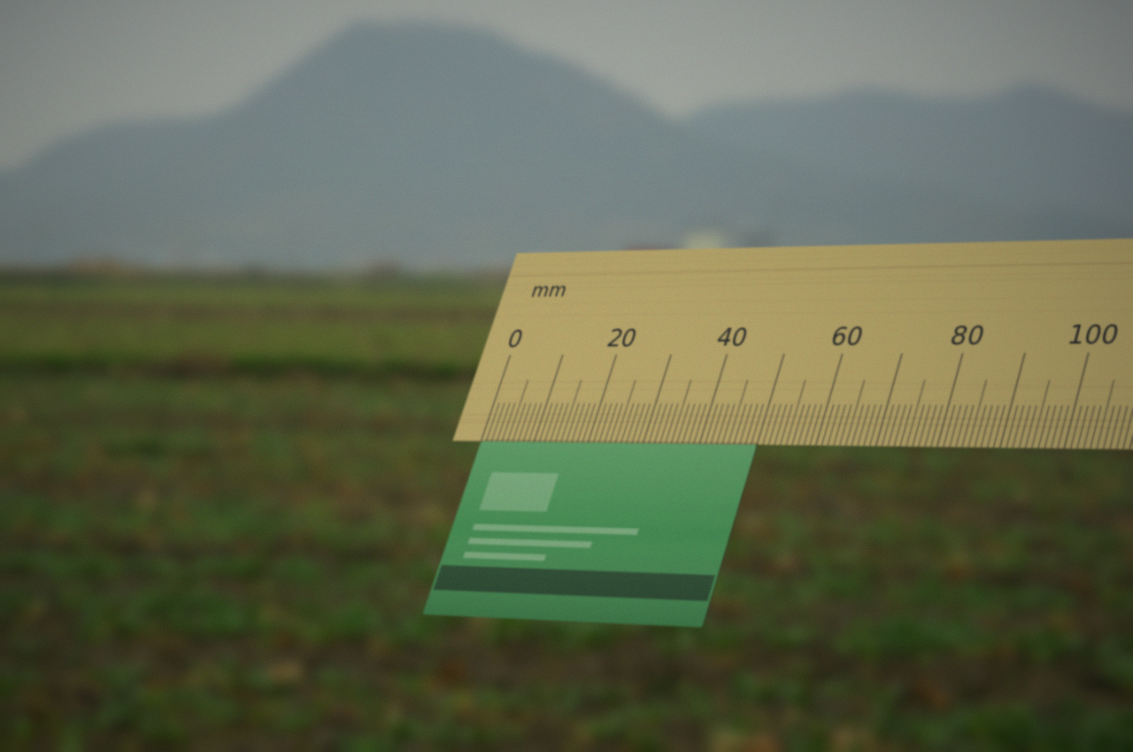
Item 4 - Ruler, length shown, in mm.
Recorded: 50 mm
